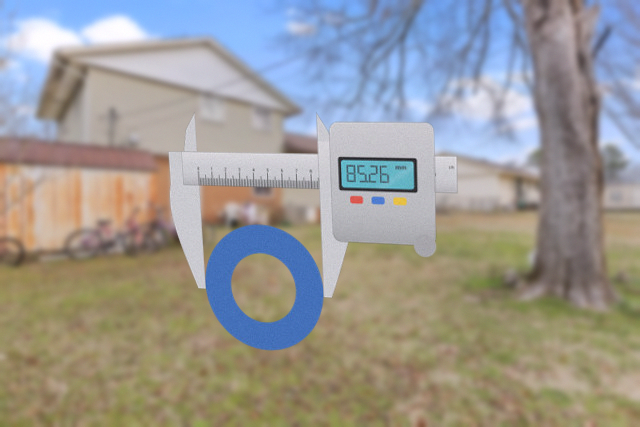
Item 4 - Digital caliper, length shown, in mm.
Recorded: 85.26 mm
